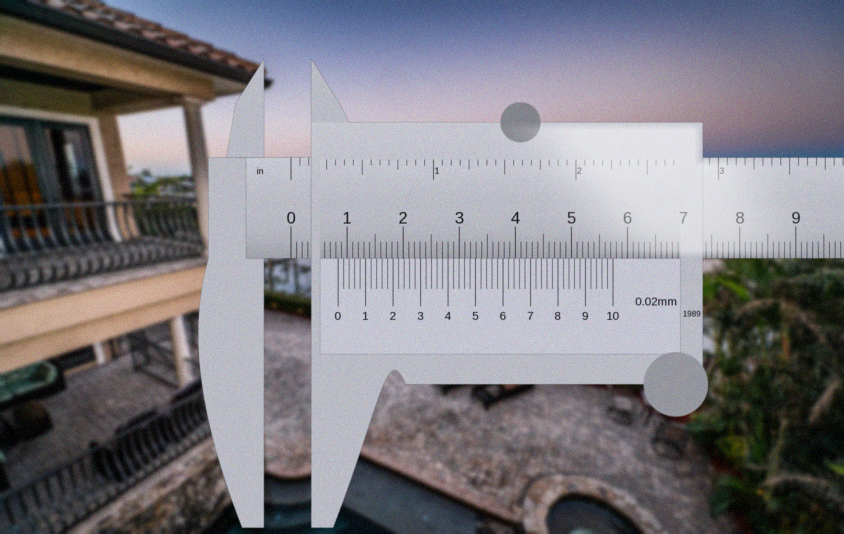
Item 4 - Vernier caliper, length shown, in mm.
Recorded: 8.4 mm
